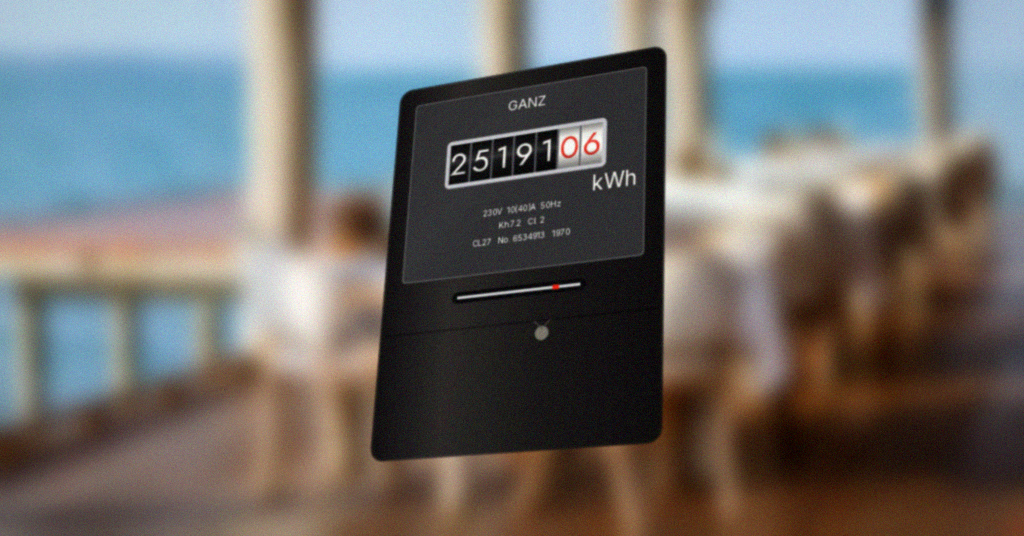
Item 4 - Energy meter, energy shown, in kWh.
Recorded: 25191.06 kWh
